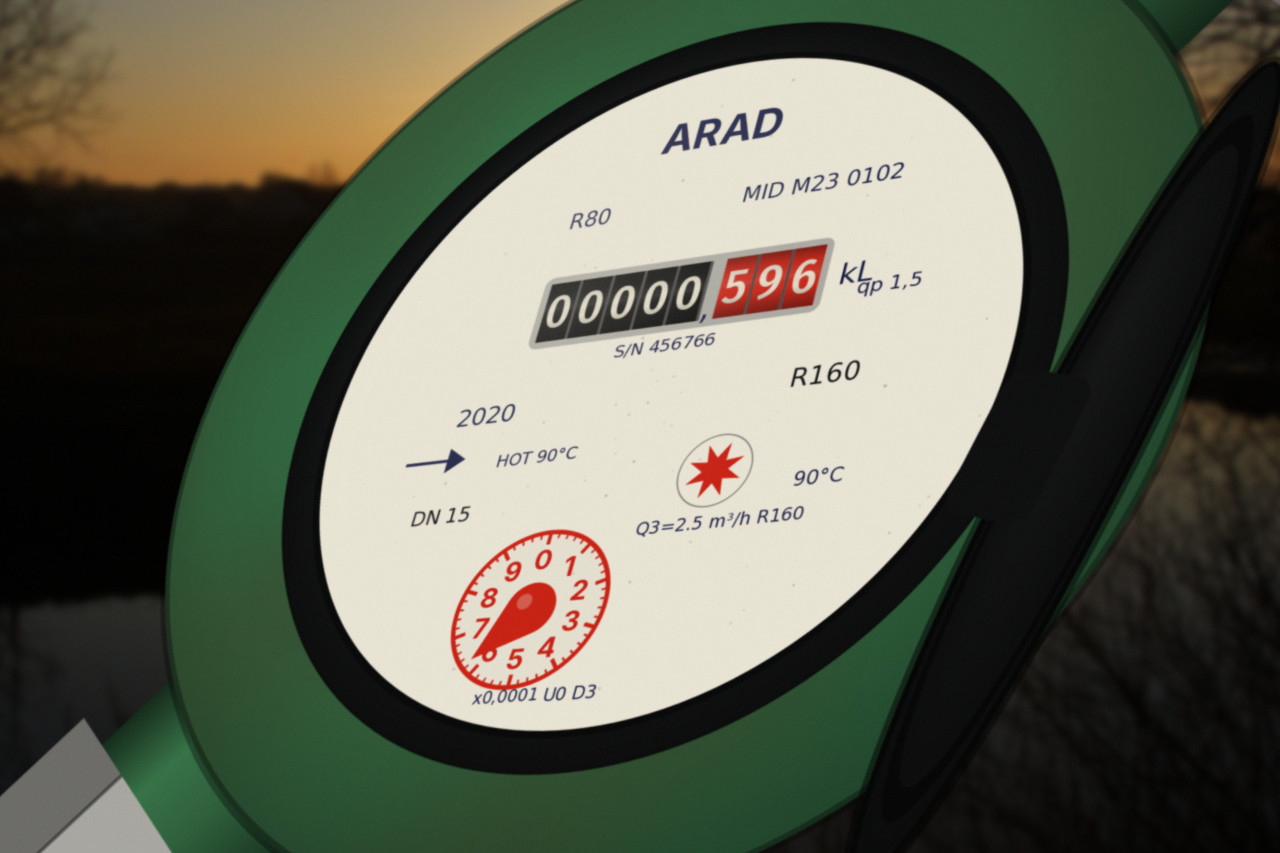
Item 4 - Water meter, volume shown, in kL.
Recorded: 0.5966 kL
